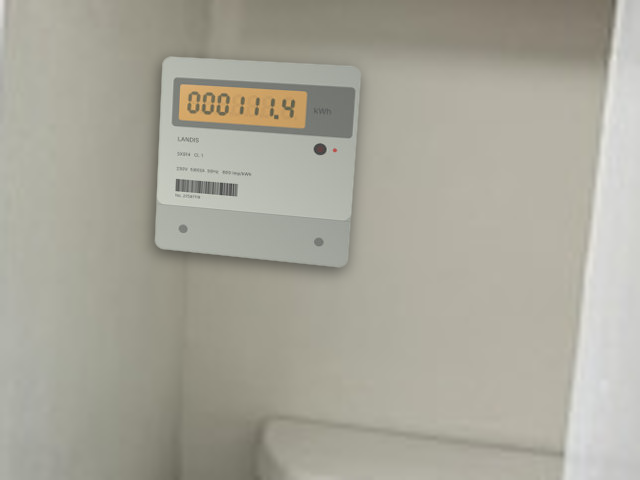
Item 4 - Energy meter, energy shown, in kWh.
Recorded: 111.4 kWh
